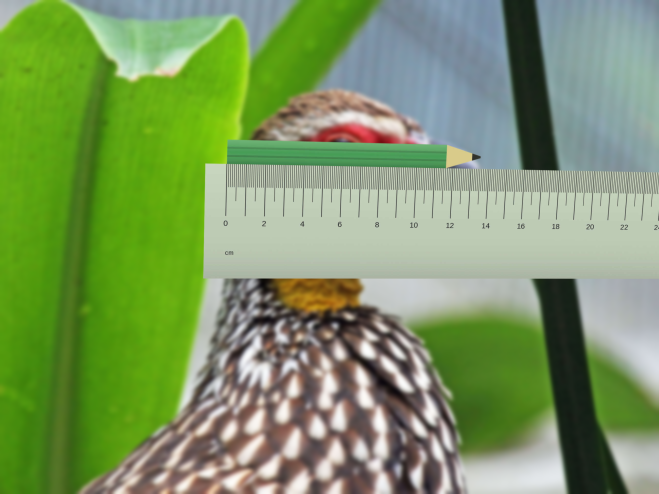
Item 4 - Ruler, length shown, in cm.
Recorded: 13.5 cm
